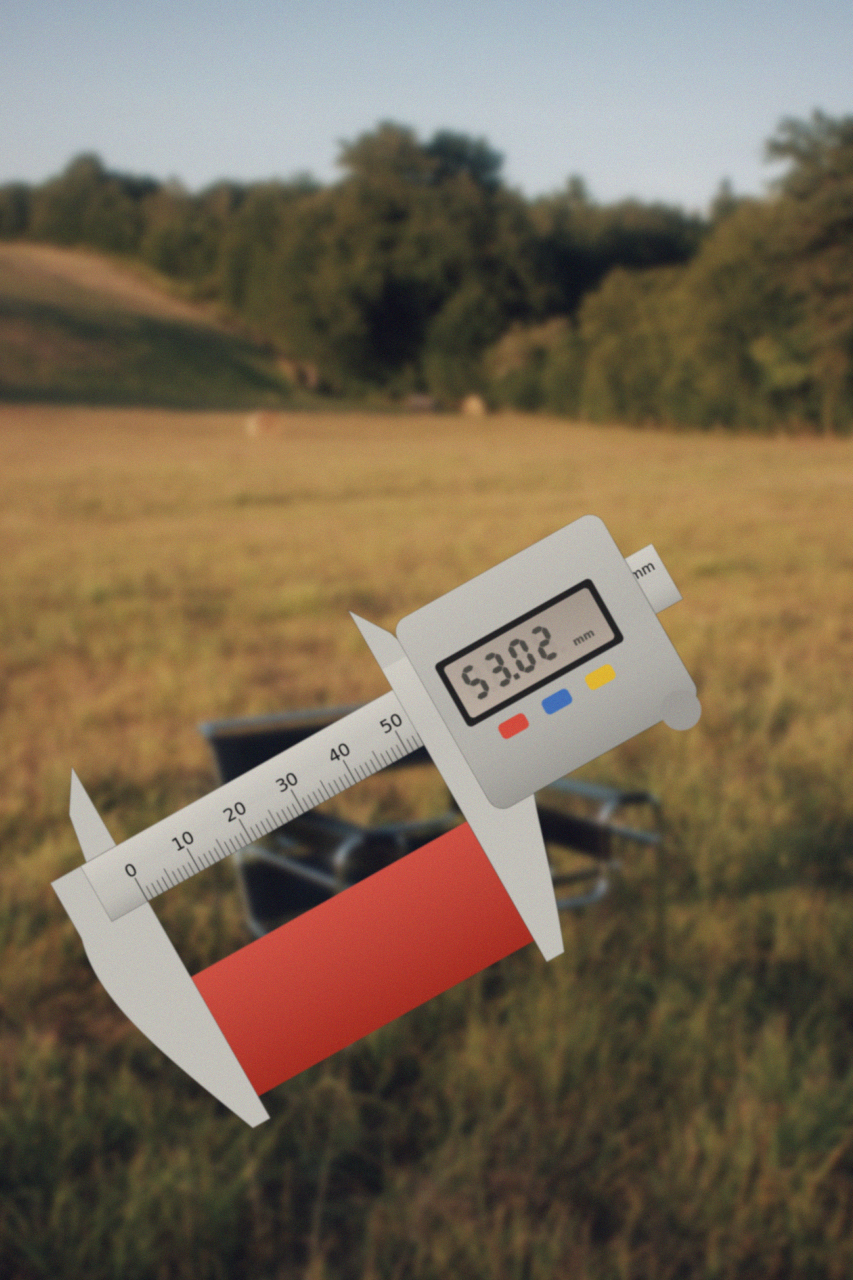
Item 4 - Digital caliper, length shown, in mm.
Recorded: 53.02 mm
